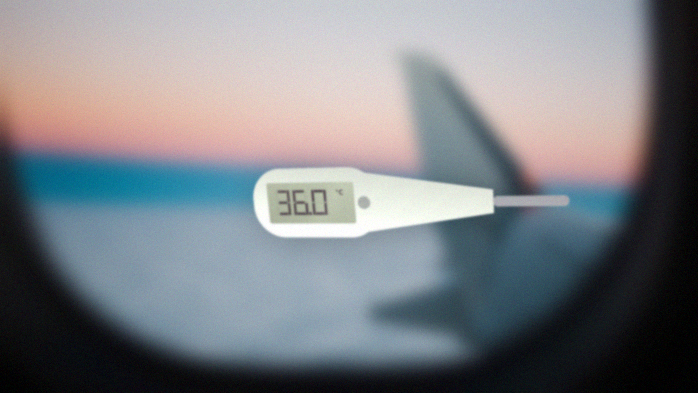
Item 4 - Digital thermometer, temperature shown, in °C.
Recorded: 36.0 °C
